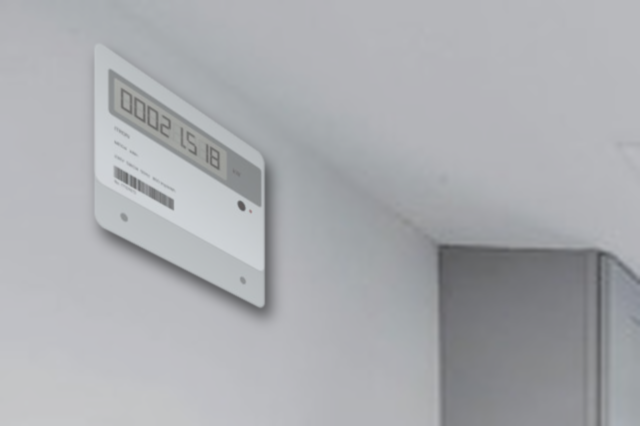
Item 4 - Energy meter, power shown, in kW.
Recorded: 21.518 kW
